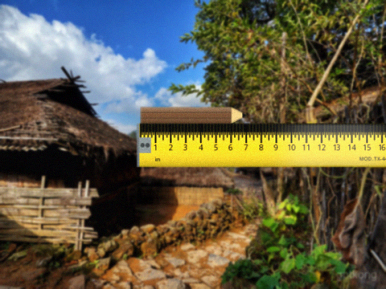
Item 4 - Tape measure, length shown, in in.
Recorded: 7 in
